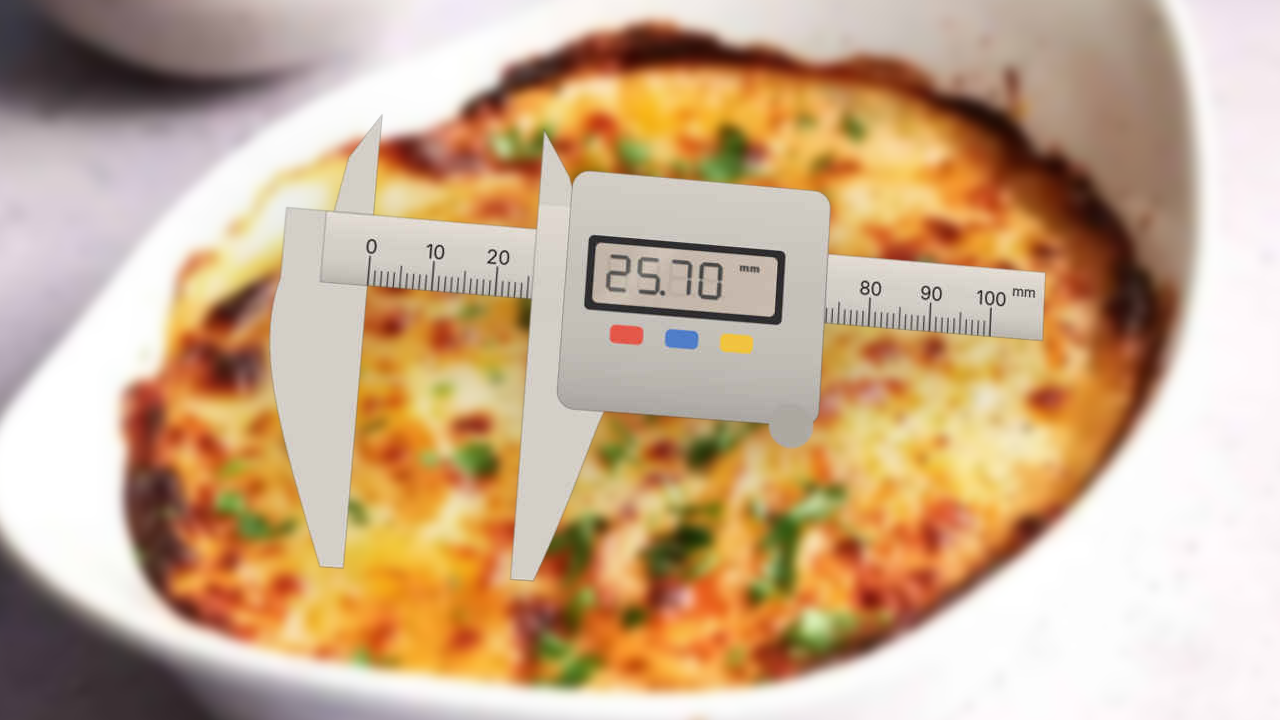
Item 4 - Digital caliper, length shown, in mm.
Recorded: 25.70 mm
